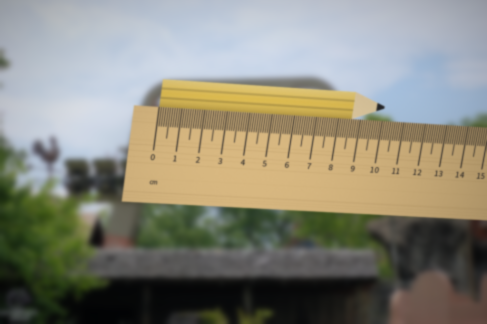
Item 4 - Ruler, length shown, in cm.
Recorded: 10 cm
